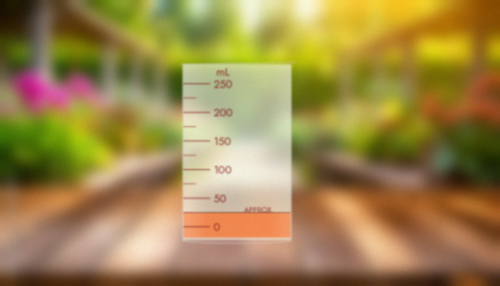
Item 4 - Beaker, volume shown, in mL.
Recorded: 25 mL
